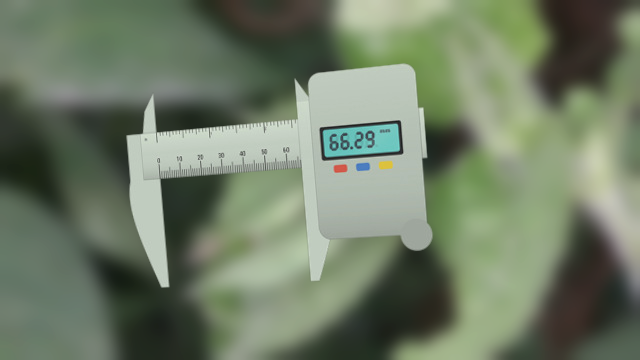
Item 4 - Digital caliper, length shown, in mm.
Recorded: 66.29 mm
